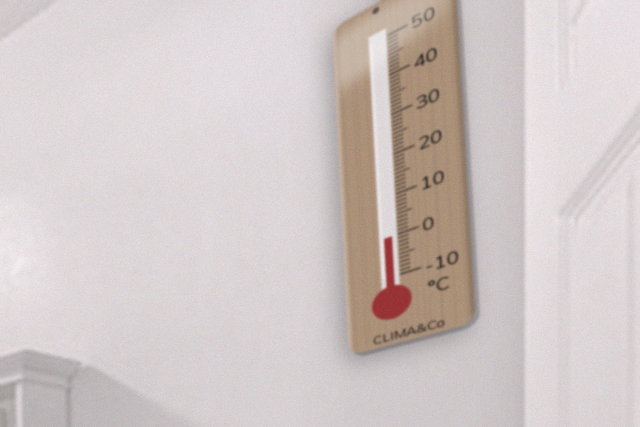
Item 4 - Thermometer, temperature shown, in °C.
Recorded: 0 °C
